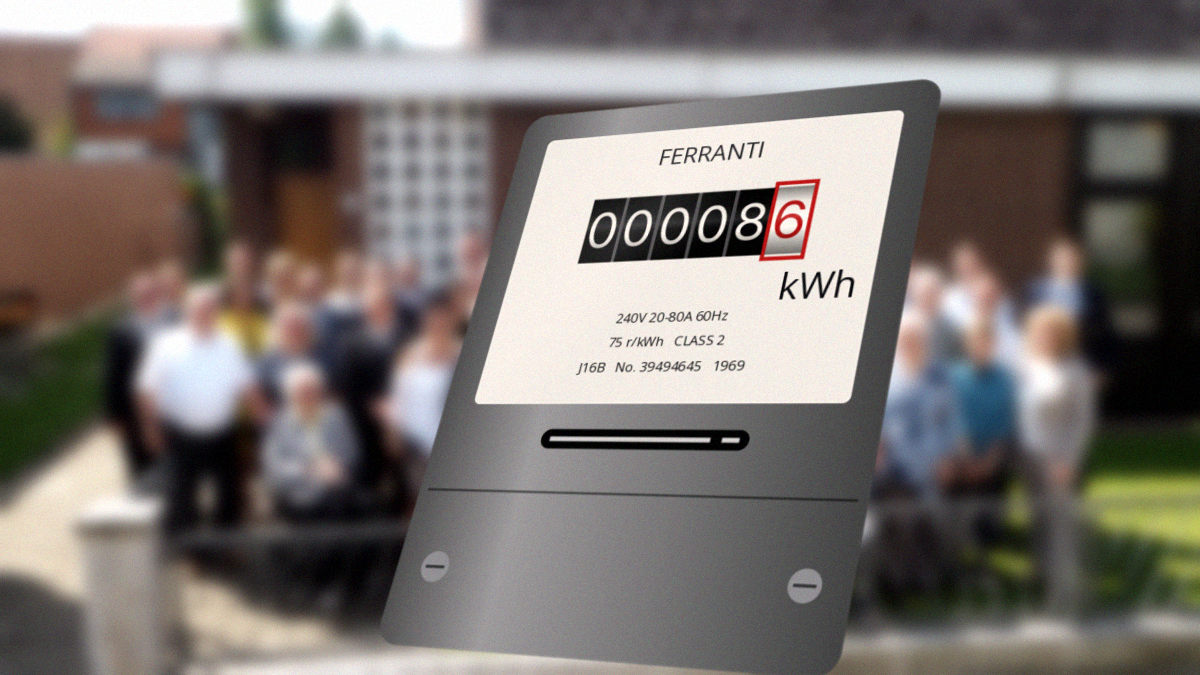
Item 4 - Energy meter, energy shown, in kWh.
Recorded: 8.6 kWh
